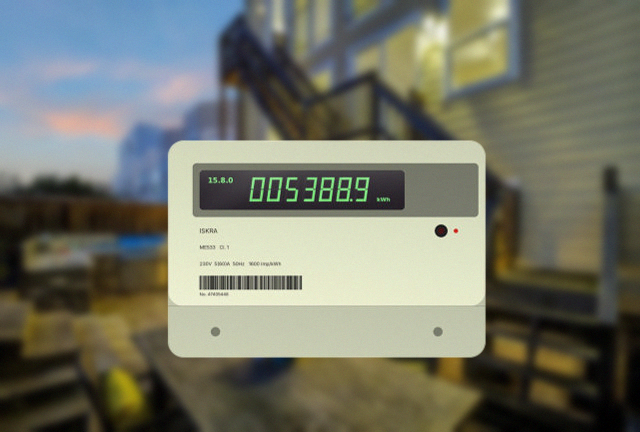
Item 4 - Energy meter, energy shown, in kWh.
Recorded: 5388.9 kWh
